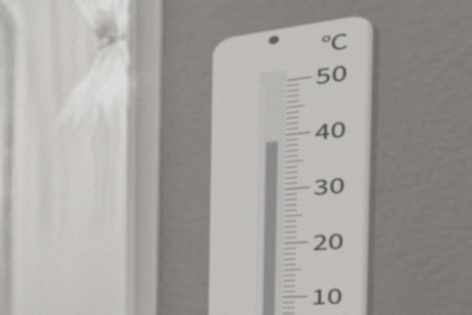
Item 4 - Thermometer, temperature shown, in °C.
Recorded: 39 °C
